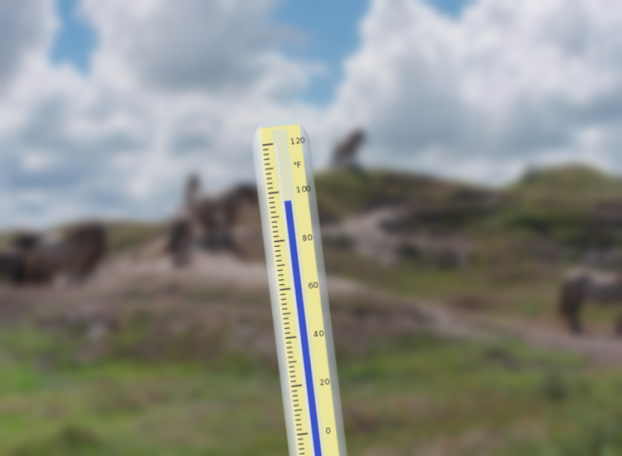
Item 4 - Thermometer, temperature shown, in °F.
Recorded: 96 °F
